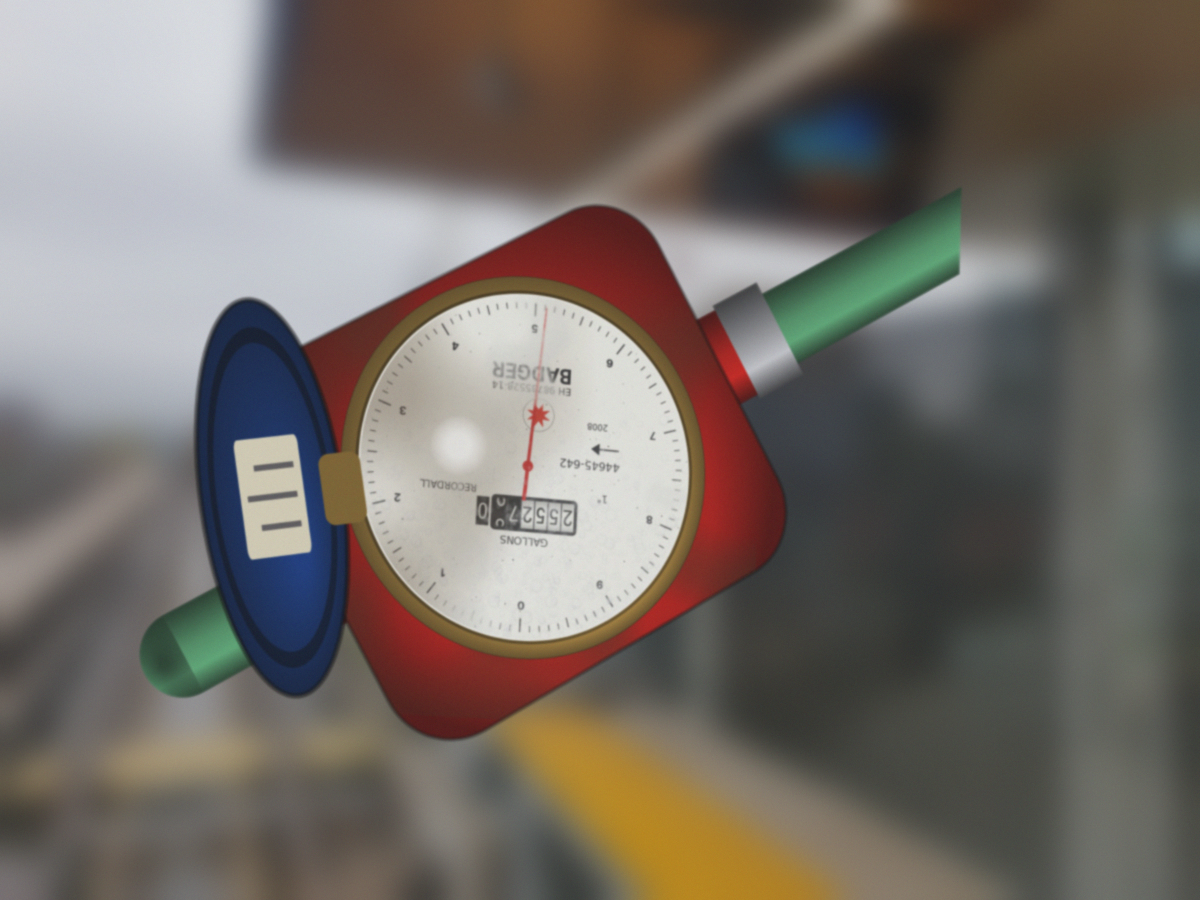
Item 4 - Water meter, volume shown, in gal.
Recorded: 2552785.1 gal
